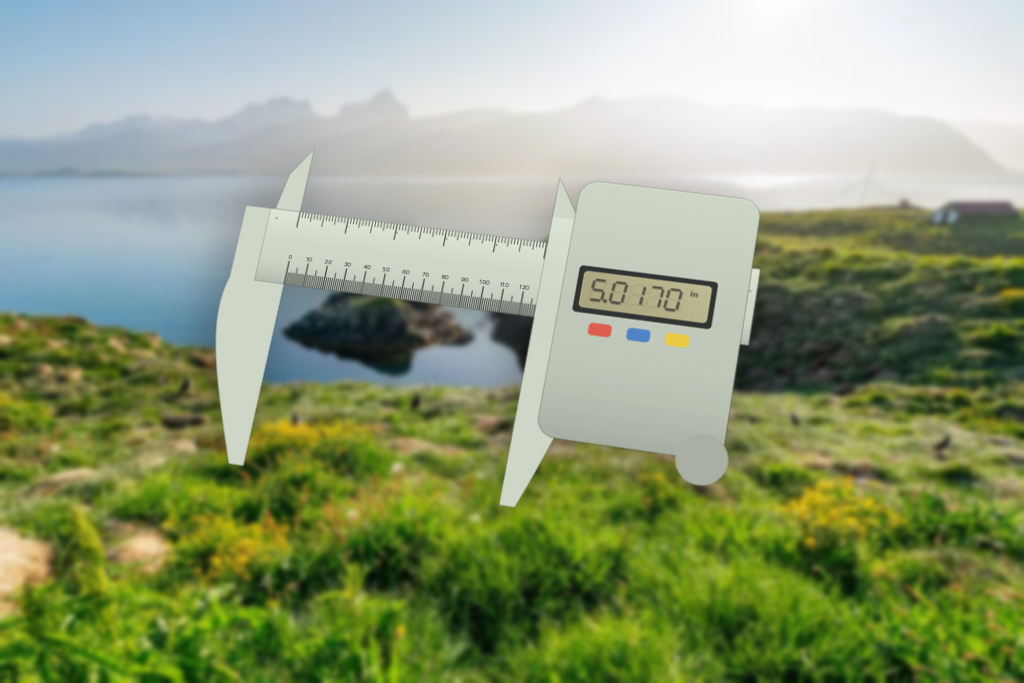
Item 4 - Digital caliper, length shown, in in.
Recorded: 5.0170 in
